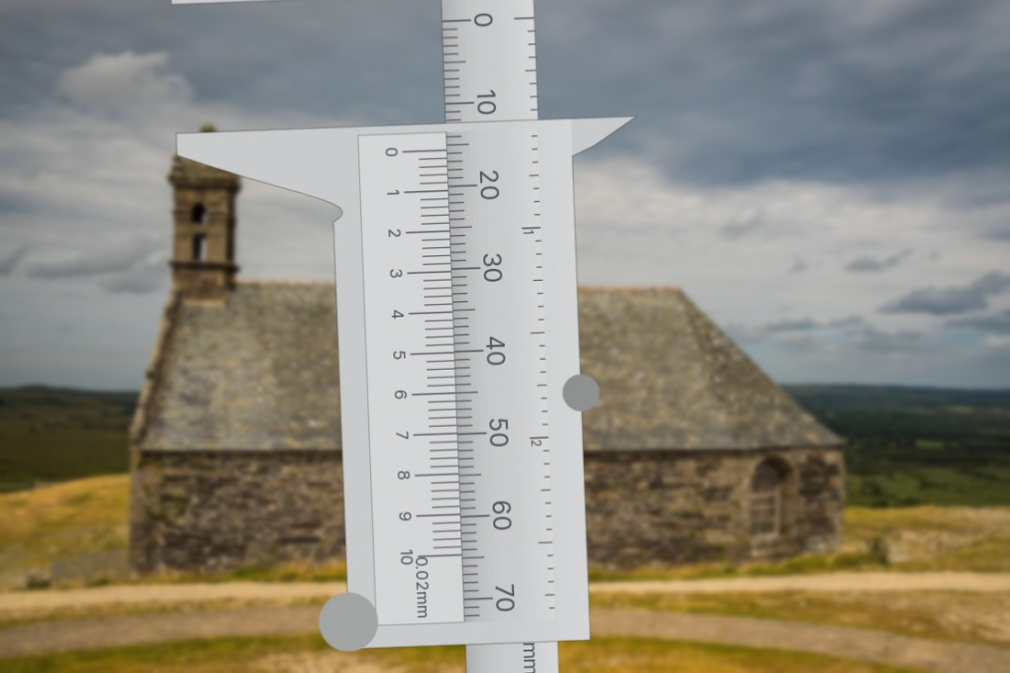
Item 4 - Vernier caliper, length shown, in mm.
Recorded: 15.6 mm
